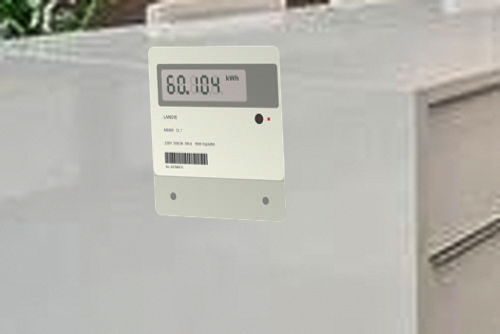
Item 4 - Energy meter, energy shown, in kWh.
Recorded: 60.104 kWh
